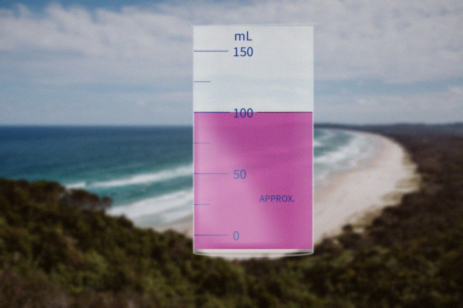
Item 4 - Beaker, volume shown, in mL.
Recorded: 100 mL
